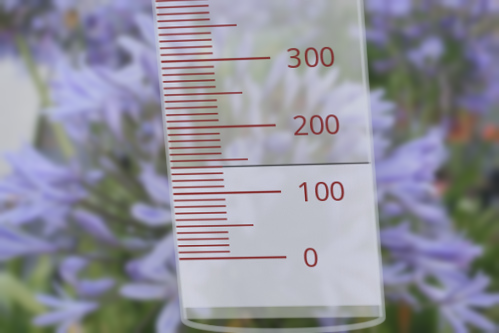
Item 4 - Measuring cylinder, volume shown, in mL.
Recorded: 140 mL
